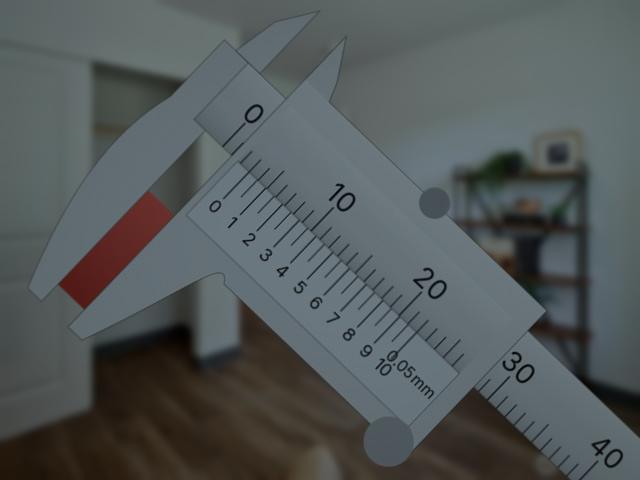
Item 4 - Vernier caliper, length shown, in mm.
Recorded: 3.0 mm
